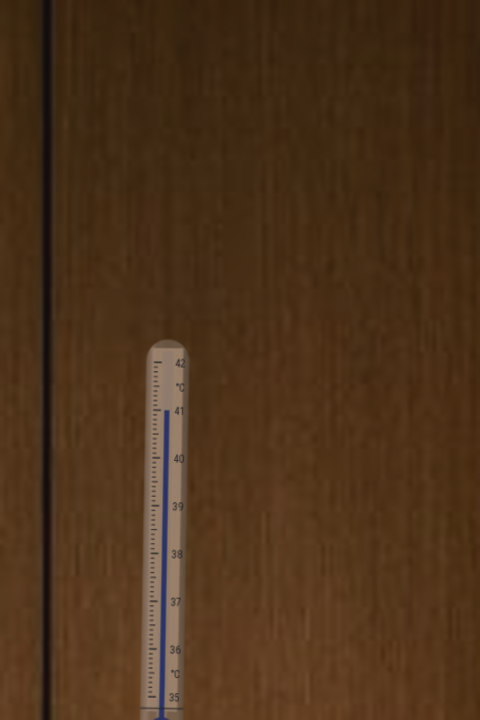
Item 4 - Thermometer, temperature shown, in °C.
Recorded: 41 °C
